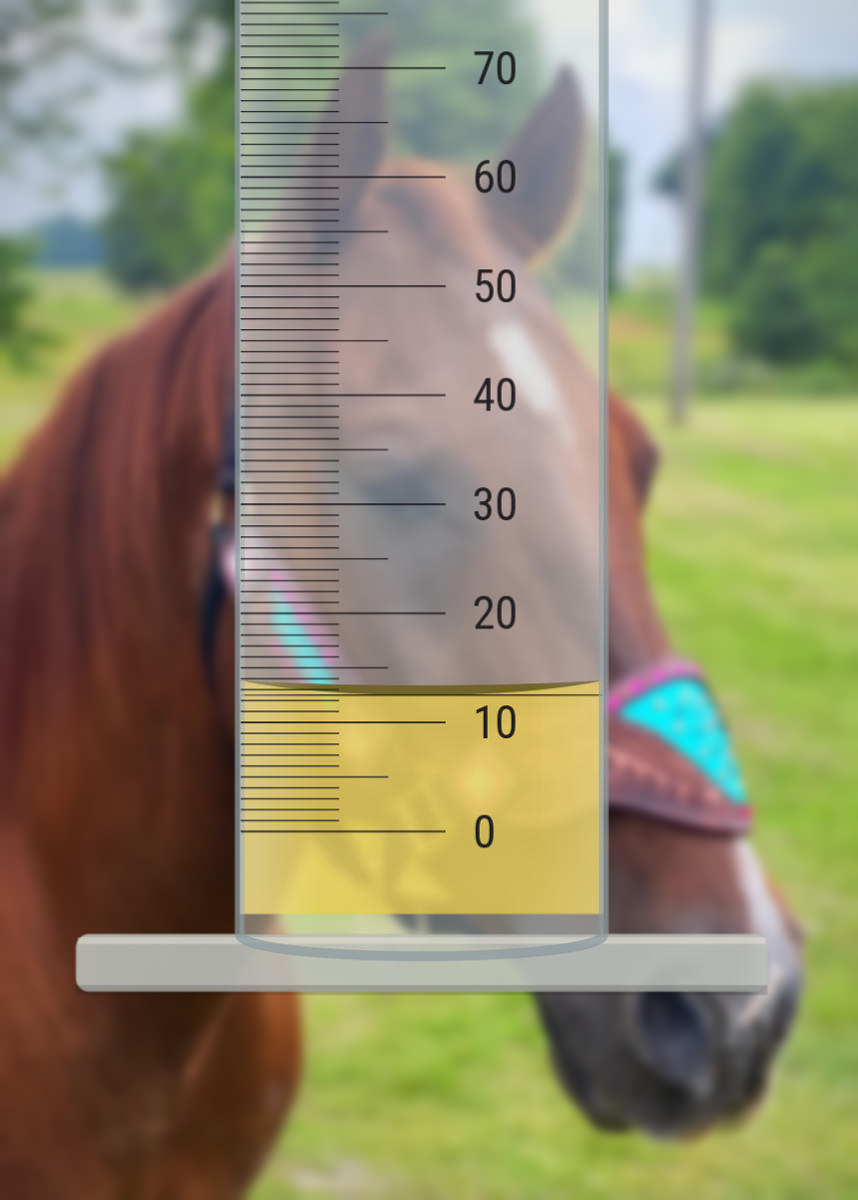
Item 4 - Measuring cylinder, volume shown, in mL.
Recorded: 12.5 mL
